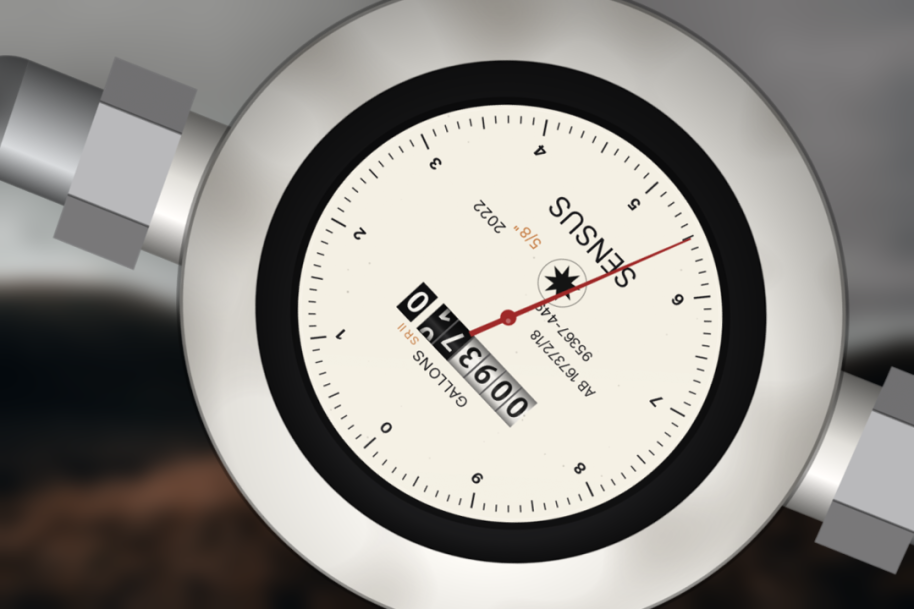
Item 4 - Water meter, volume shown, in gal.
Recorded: 93705.5 gal
